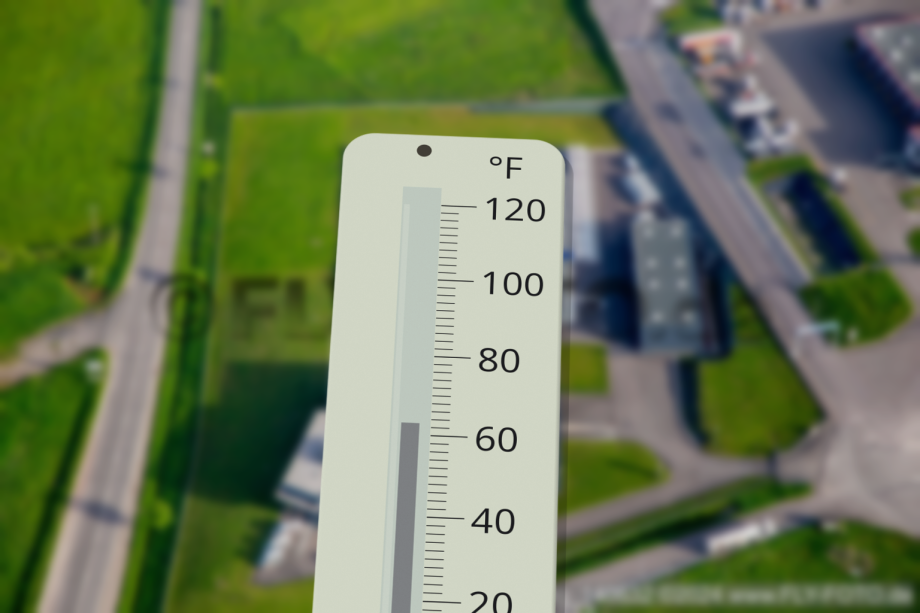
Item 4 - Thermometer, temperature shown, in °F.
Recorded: 63 °F
